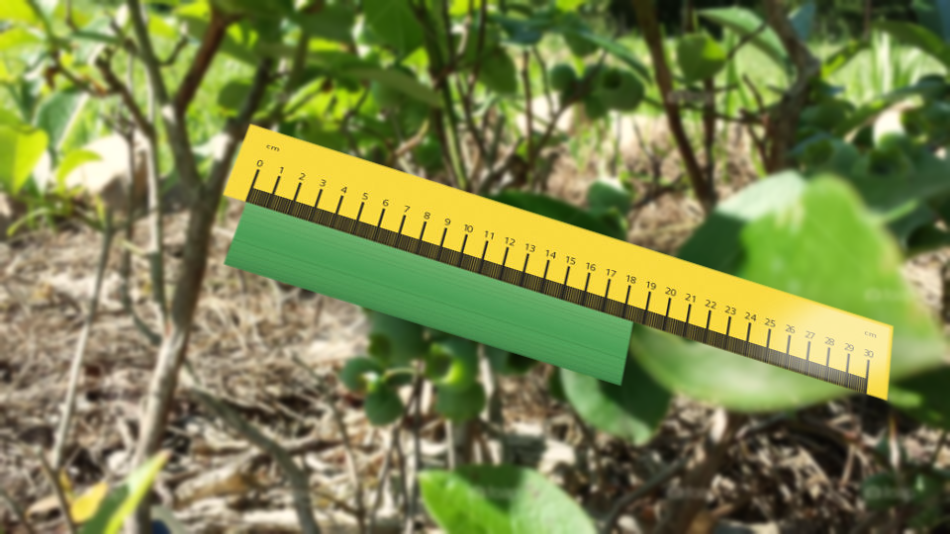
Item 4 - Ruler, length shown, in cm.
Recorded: 18.5 cm
